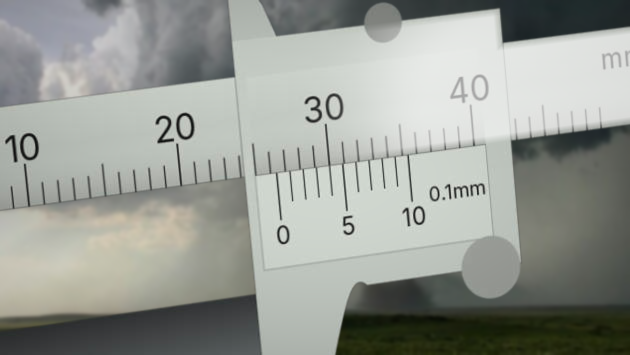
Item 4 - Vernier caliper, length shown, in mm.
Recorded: 26.4 mm
